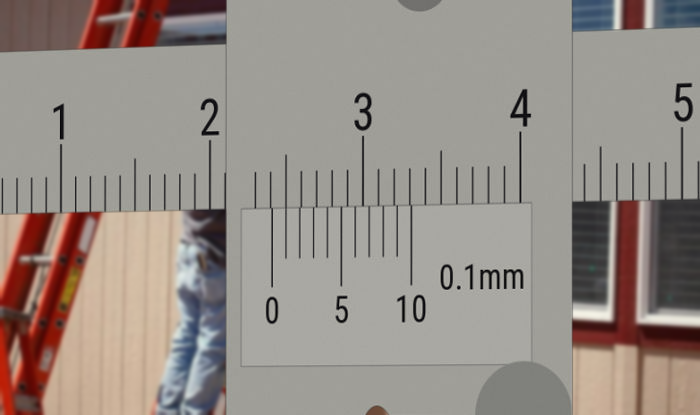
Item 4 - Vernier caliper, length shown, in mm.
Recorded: 24.1 mm
